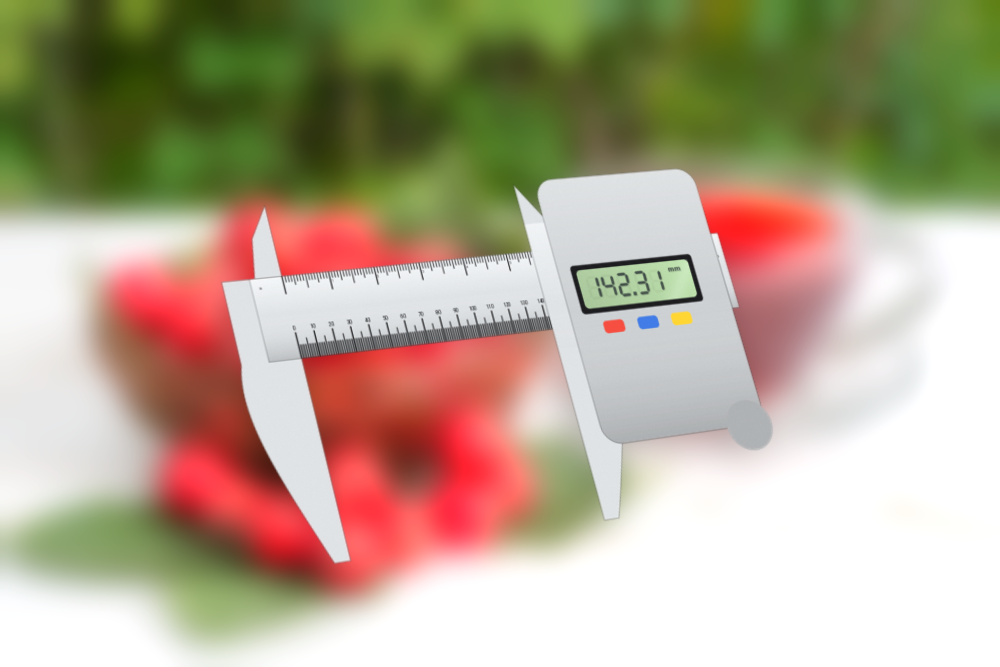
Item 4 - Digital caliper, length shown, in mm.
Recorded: 142.31 mm
